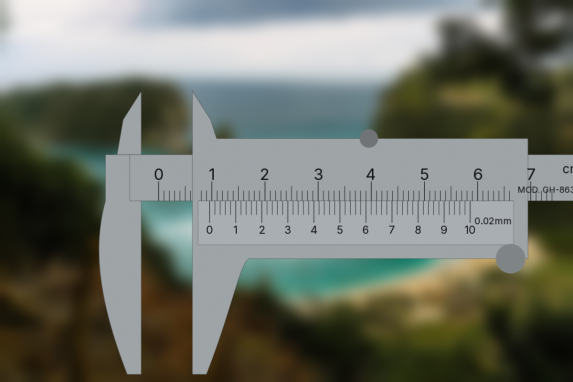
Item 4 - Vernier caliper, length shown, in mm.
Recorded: 9.6 mm
